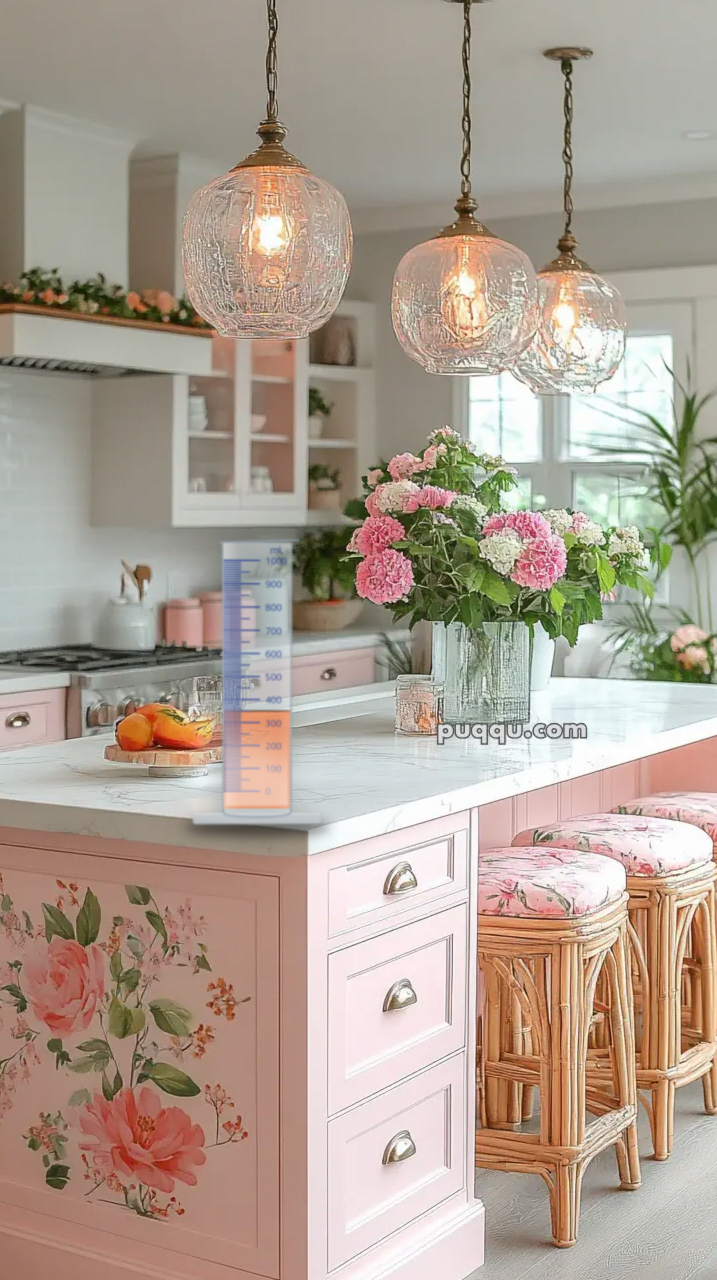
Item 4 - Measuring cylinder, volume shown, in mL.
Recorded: 350 mL
